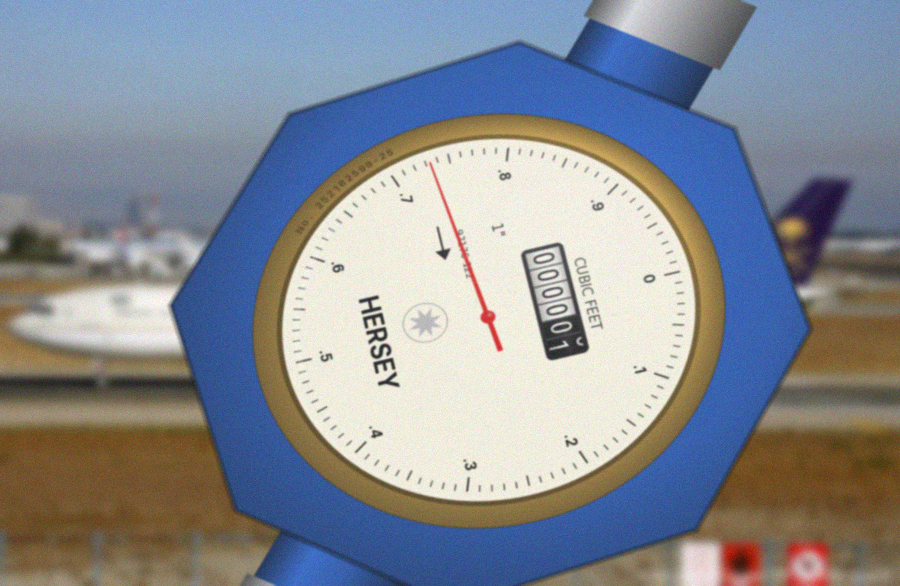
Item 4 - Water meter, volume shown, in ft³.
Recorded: 0.73 ft³
